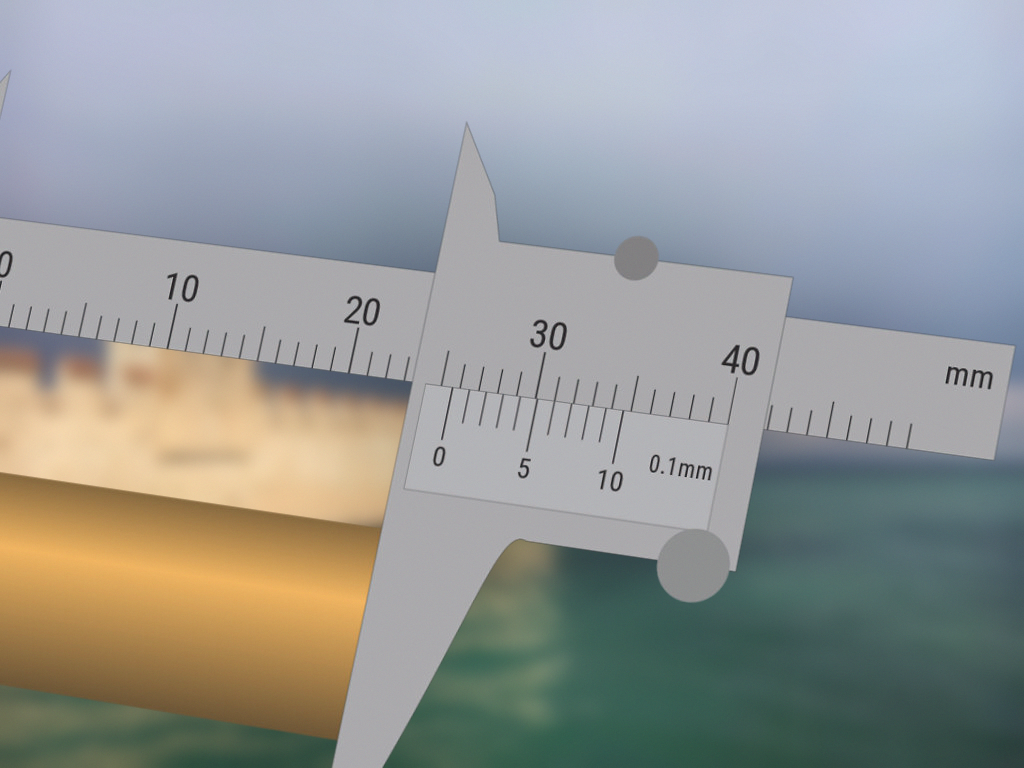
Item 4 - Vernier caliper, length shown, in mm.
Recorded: 25.6 mm
